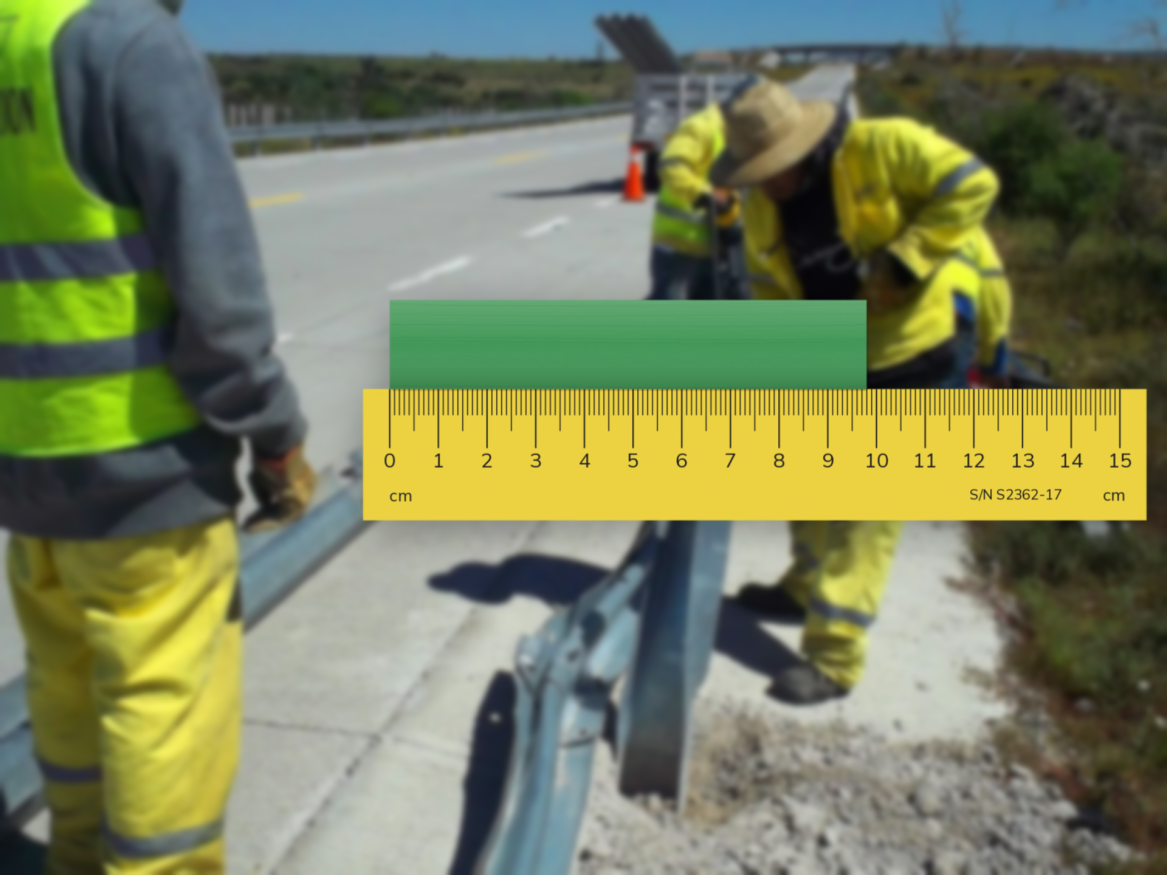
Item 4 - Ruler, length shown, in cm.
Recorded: 9.8 cm
